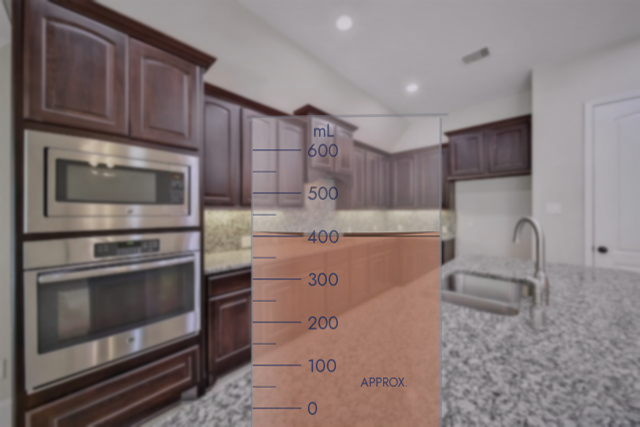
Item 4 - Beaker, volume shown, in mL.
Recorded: 400 mL
